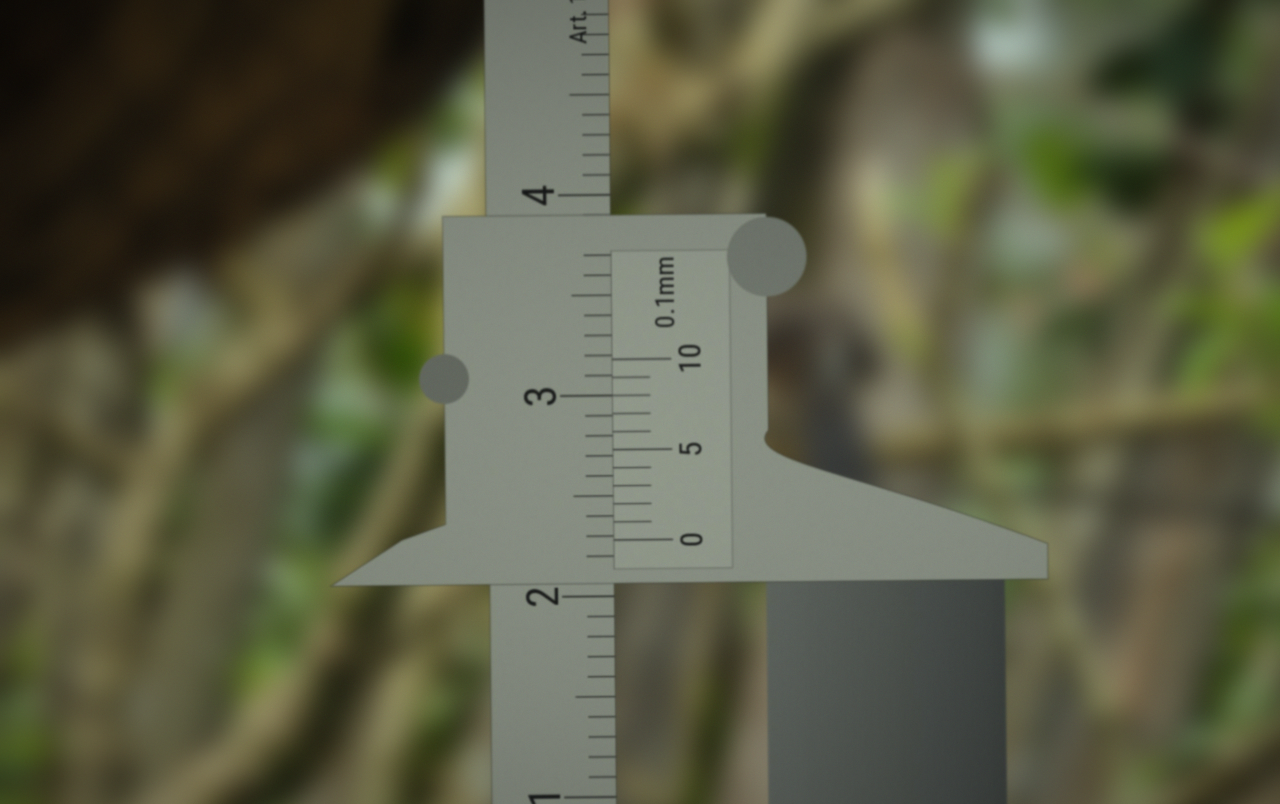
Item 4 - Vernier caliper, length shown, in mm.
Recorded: 22.8 mm
